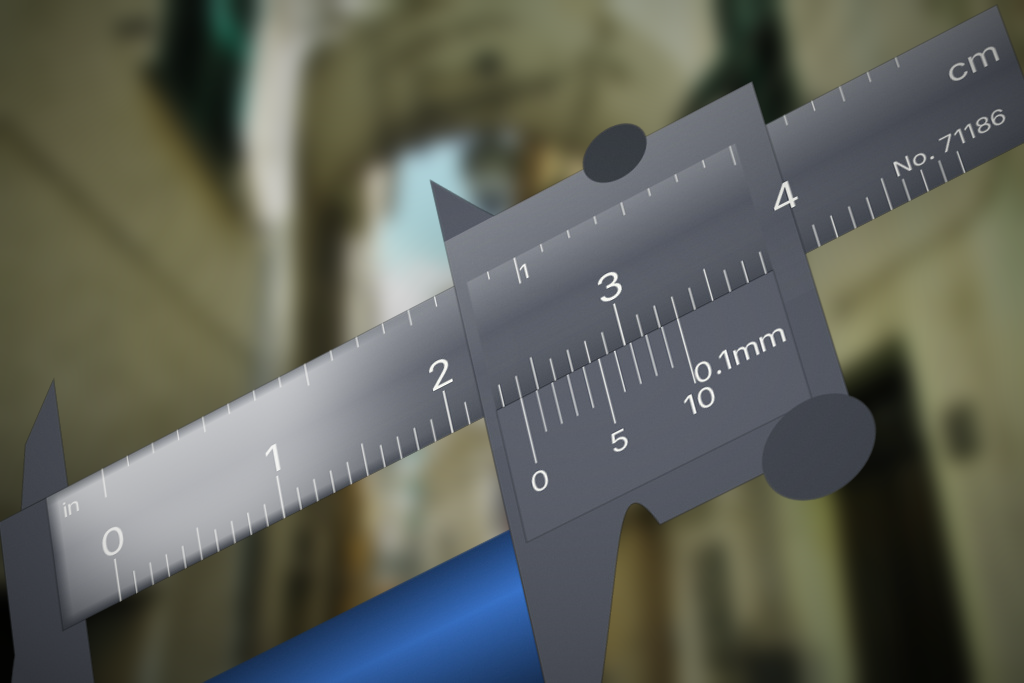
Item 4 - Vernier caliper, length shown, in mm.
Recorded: 24.0 mm
